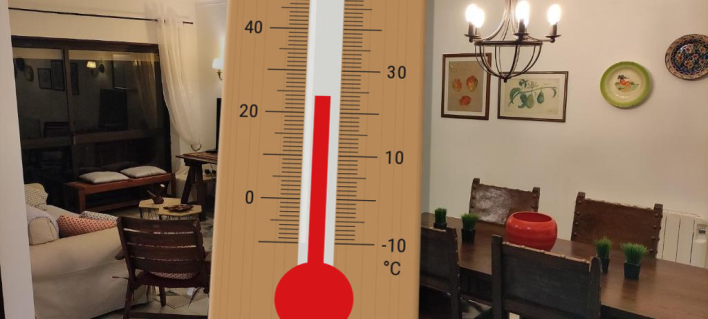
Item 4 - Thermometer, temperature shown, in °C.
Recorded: 24 °C
